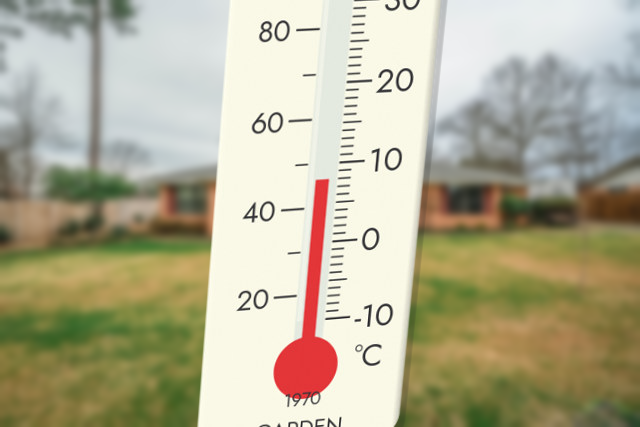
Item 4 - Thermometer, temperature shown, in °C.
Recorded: 8 °C
